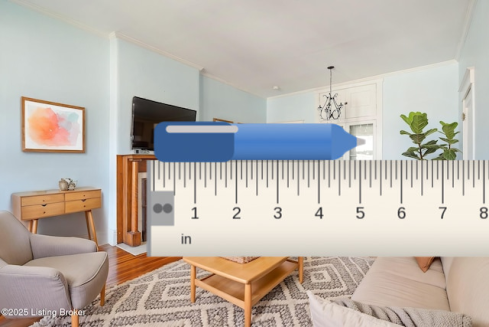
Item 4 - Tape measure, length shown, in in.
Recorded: 5.125 in
